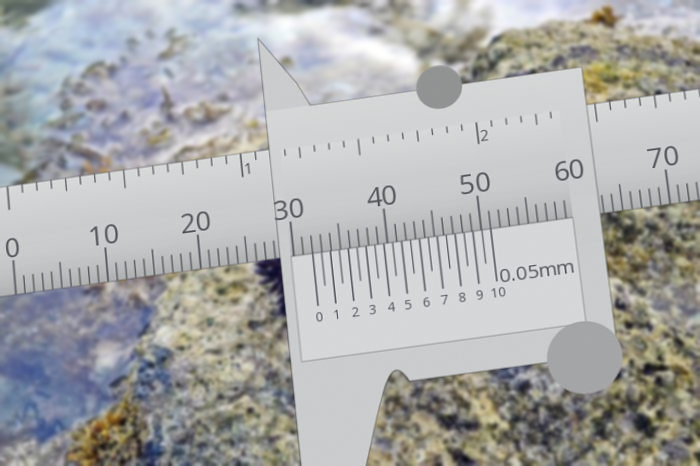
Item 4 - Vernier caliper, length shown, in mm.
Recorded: 32.0 mm
